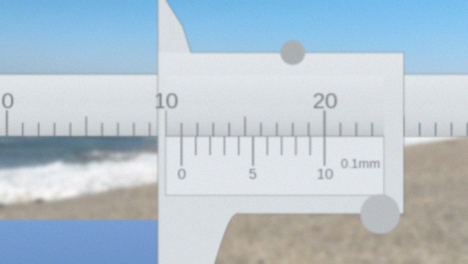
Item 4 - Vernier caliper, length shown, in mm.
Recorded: 11.0 mm
